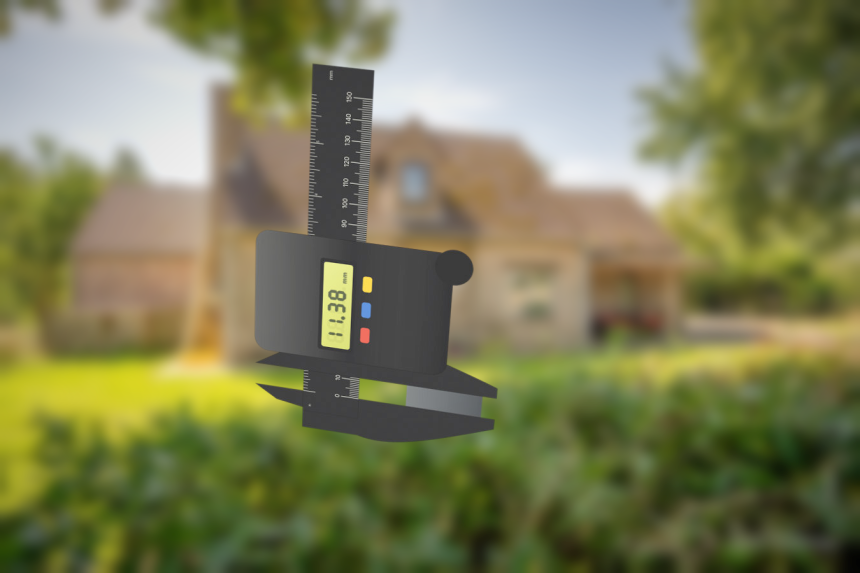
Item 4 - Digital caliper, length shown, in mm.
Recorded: 11.38 mm
